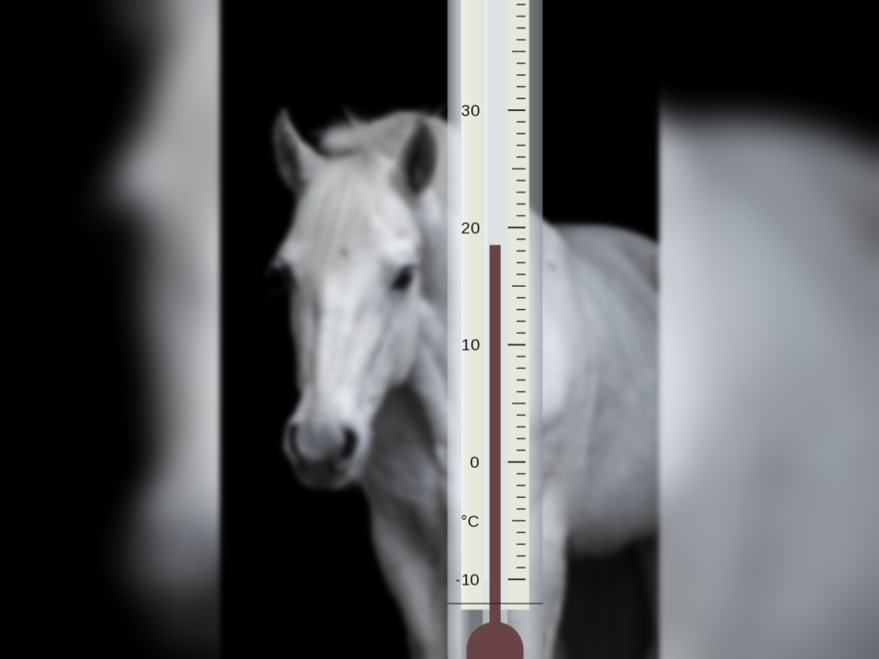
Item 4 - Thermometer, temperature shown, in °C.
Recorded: 18.5 °C
